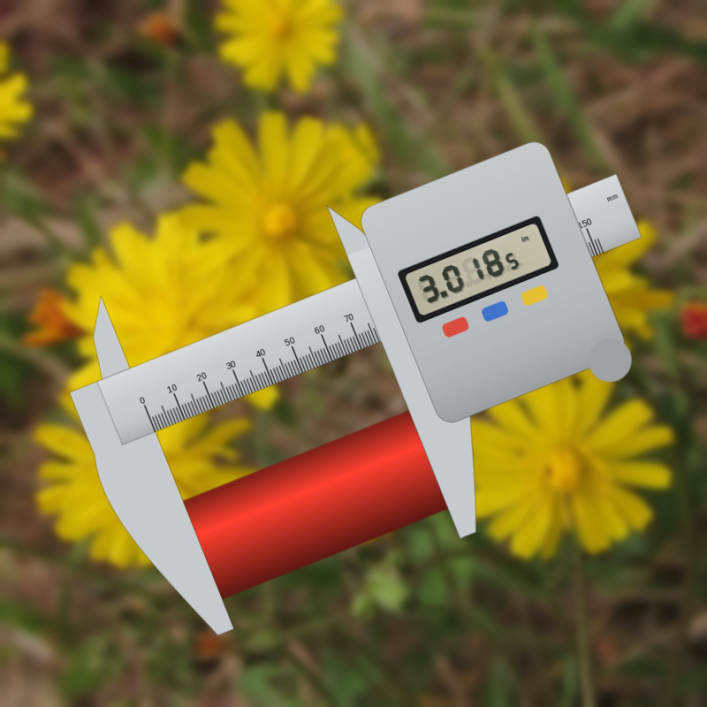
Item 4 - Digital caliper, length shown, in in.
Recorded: 3.0185 in
